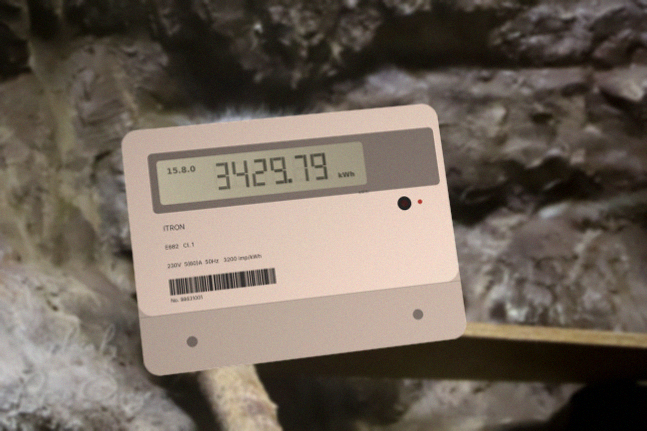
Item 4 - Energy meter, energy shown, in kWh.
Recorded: 3429.79 kWh
